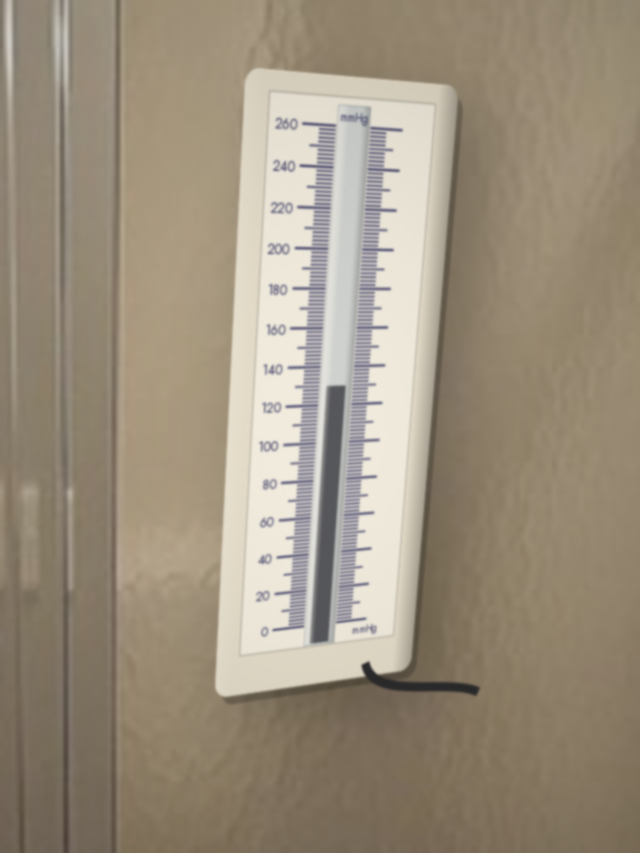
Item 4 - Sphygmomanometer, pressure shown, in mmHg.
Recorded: 130 mmHg
